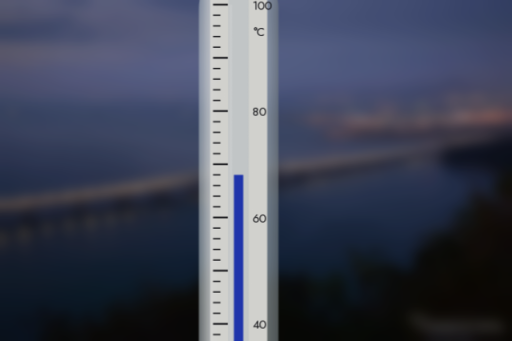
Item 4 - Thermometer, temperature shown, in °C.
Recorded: 68 °C
